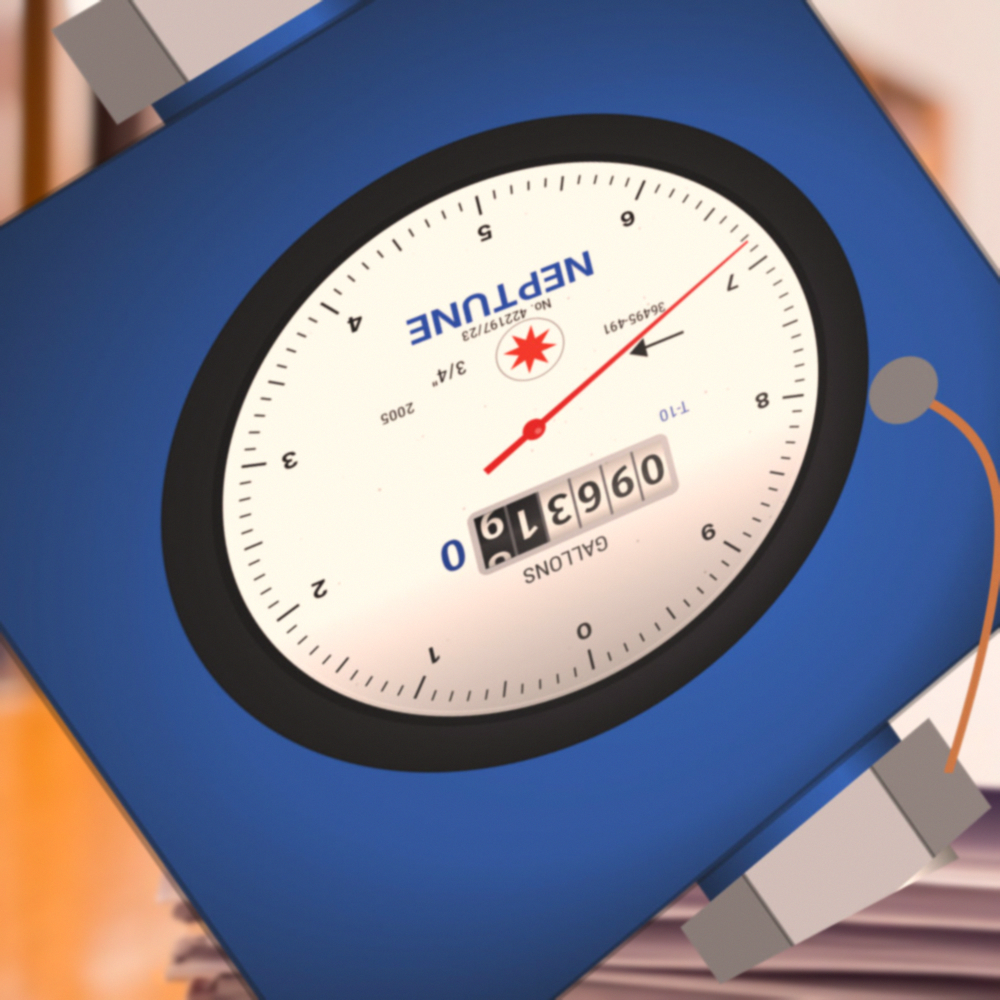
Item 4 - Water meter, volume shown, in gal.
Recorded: 963186.8 gal
